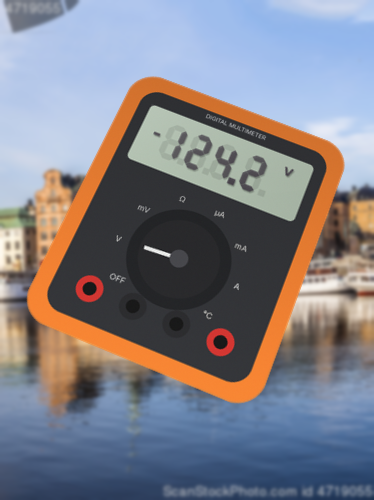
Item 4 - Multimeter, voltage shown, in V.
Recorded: -124.2 V
